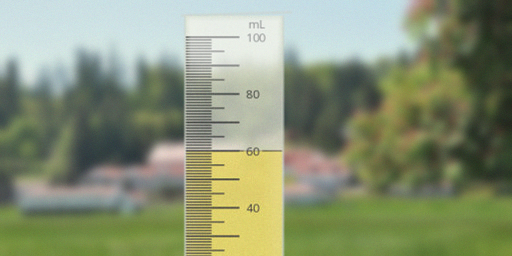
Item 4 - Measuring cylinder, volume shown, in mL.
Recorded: 60 mL
